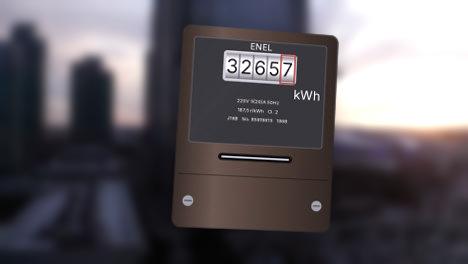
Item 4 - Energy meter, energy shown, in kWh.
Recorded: 3265.7 kWh
